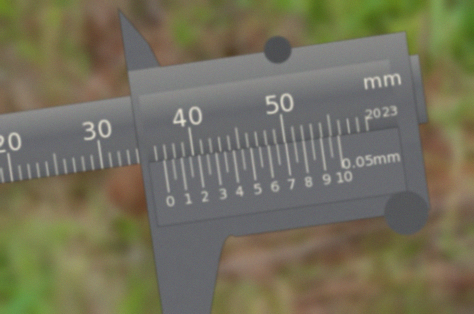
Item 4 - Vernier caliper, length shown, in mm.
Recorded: 36.8 mm
